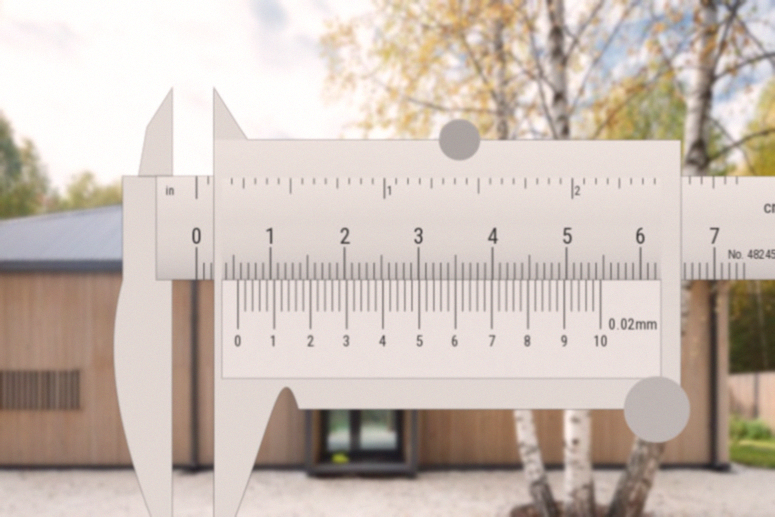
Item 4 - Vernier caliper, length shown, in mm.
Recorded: 5.6 mm
